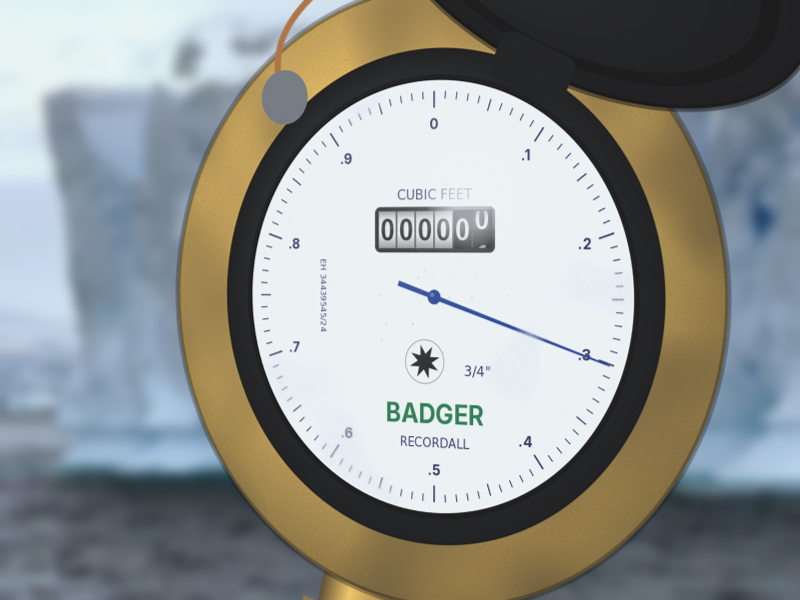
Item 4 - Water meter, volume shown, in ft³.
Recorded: 0.30 ft³
